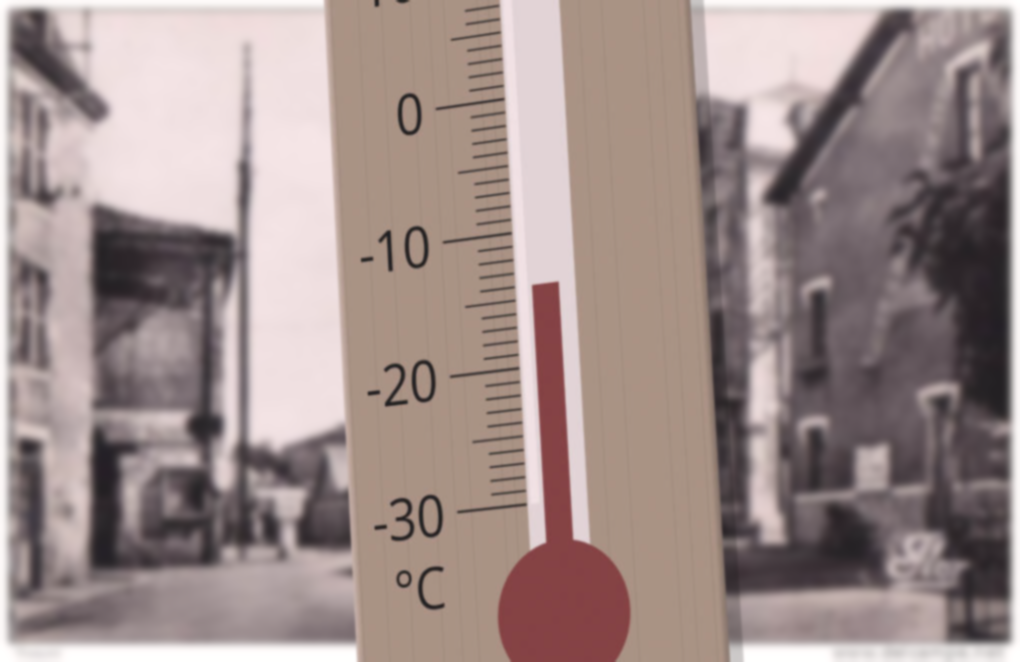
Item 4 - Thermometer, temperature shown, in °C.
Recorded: -14 °C
